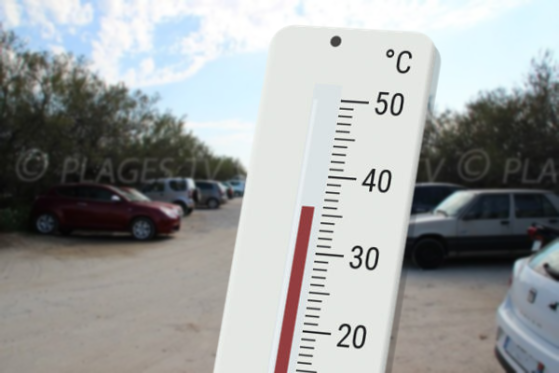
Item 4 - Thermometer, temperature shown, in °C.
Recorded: 36 °C
